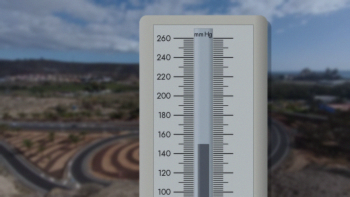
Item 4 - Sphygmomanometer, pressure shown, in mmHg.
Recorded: 150 mmHg
